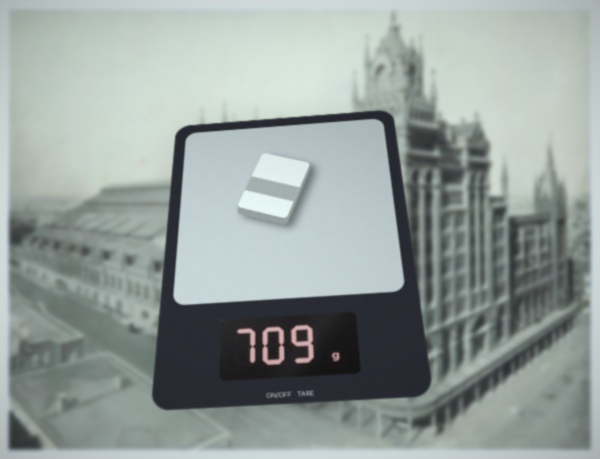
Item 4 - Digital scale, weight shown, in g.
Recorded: 709 g
